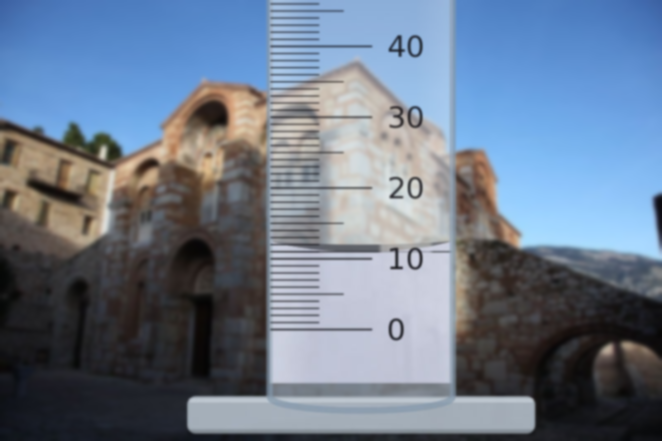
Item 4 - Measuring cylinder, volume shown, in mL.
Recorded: 11 mL
